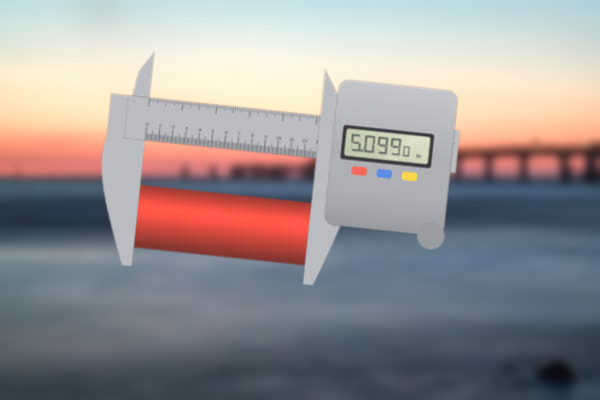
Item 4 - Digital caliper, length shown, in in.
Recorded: 5.0990 in
